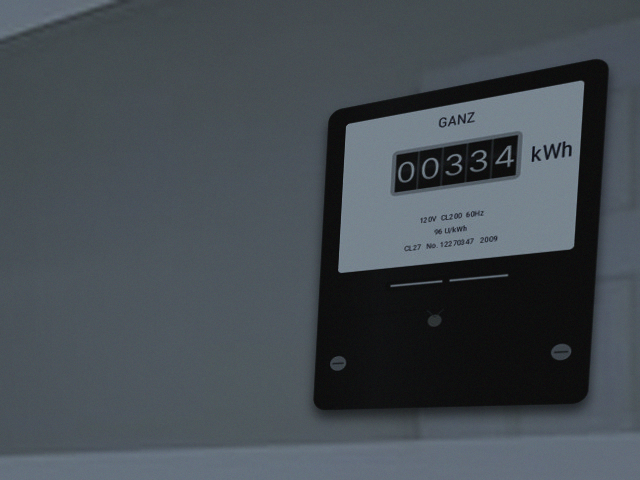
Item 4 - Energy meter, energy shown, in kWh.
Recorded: 334 kWh
